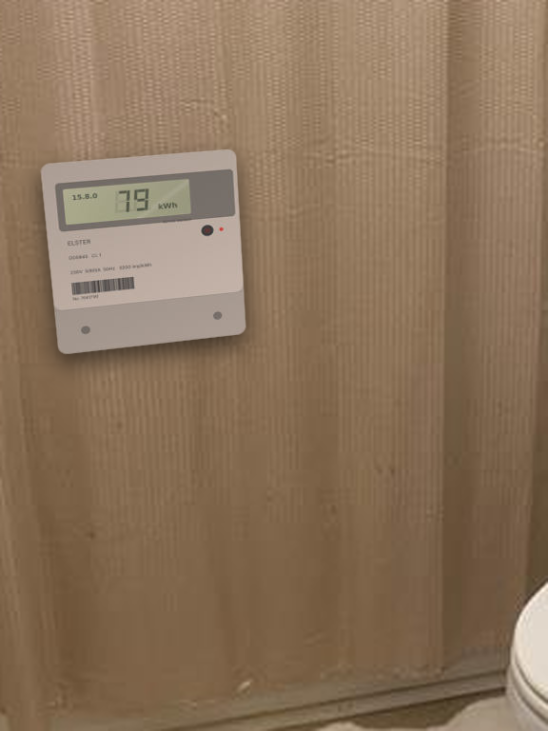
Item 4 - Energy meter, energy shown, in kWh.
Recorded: 79 kWh
